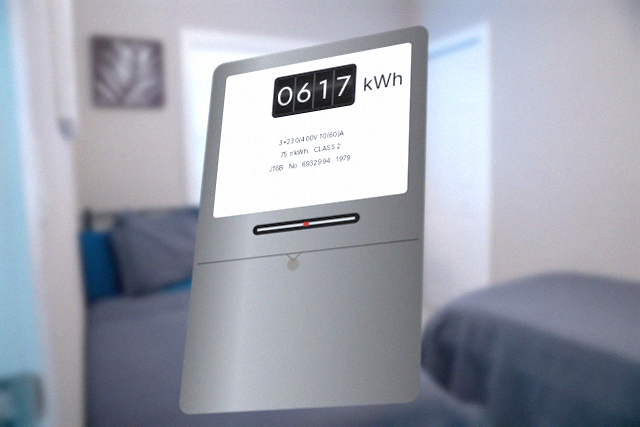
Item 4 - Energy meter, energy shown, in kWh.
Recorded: 617 kWh
